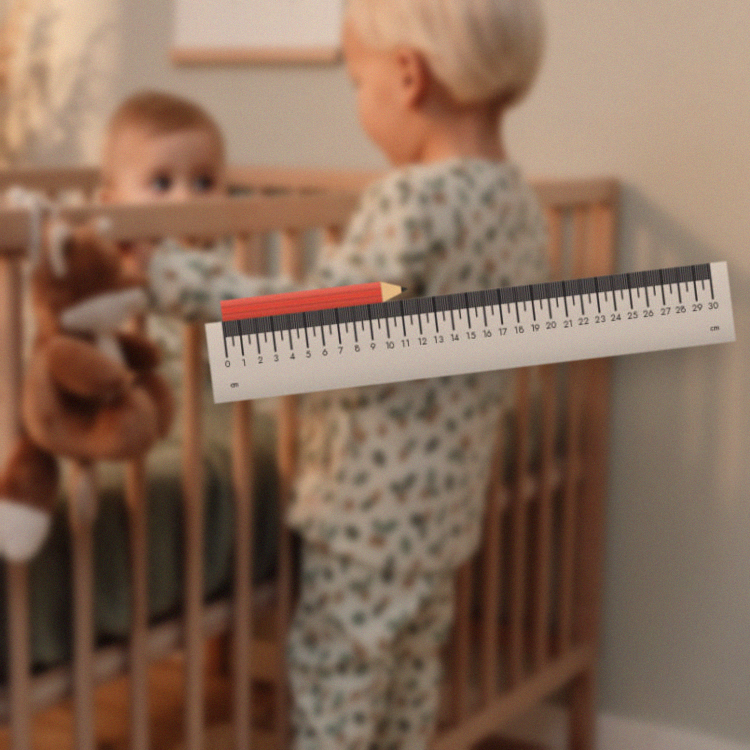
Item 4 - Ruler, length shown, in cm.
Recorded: 11.5 cm
